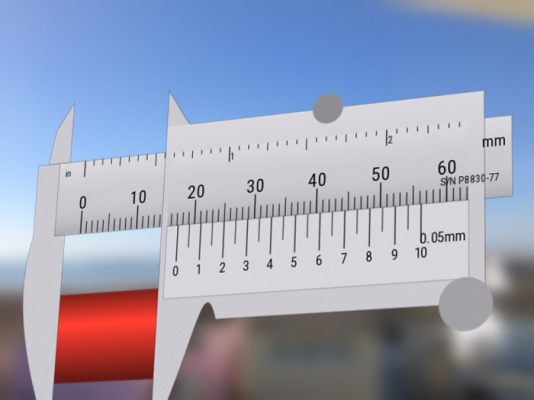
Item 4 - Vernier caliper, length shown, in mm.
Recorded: 17.2 mm
